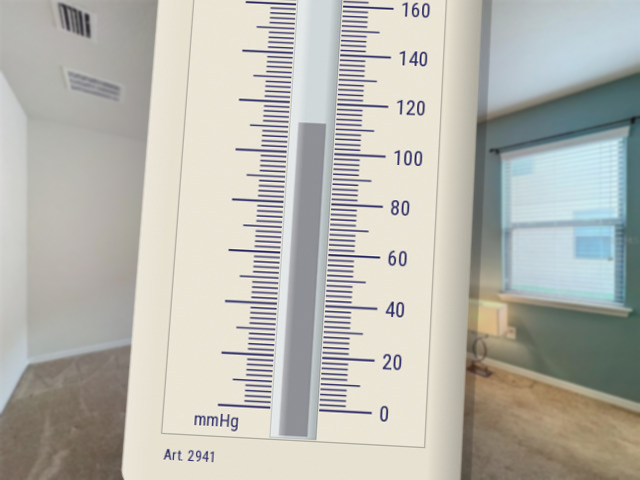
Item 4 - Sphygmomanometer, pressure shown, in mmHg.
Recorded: 112 mmHg
